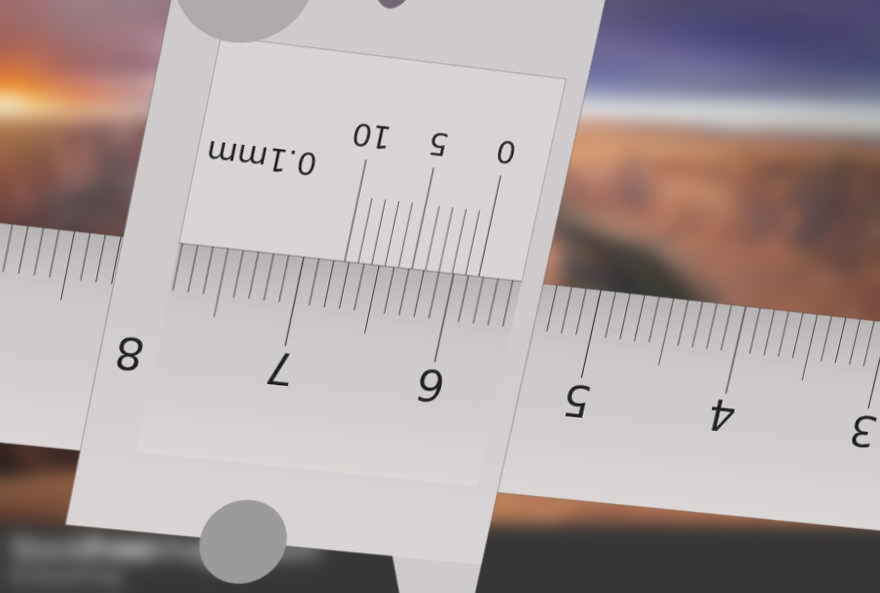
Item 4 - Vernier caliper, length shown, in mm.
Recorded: 58.3 mm
